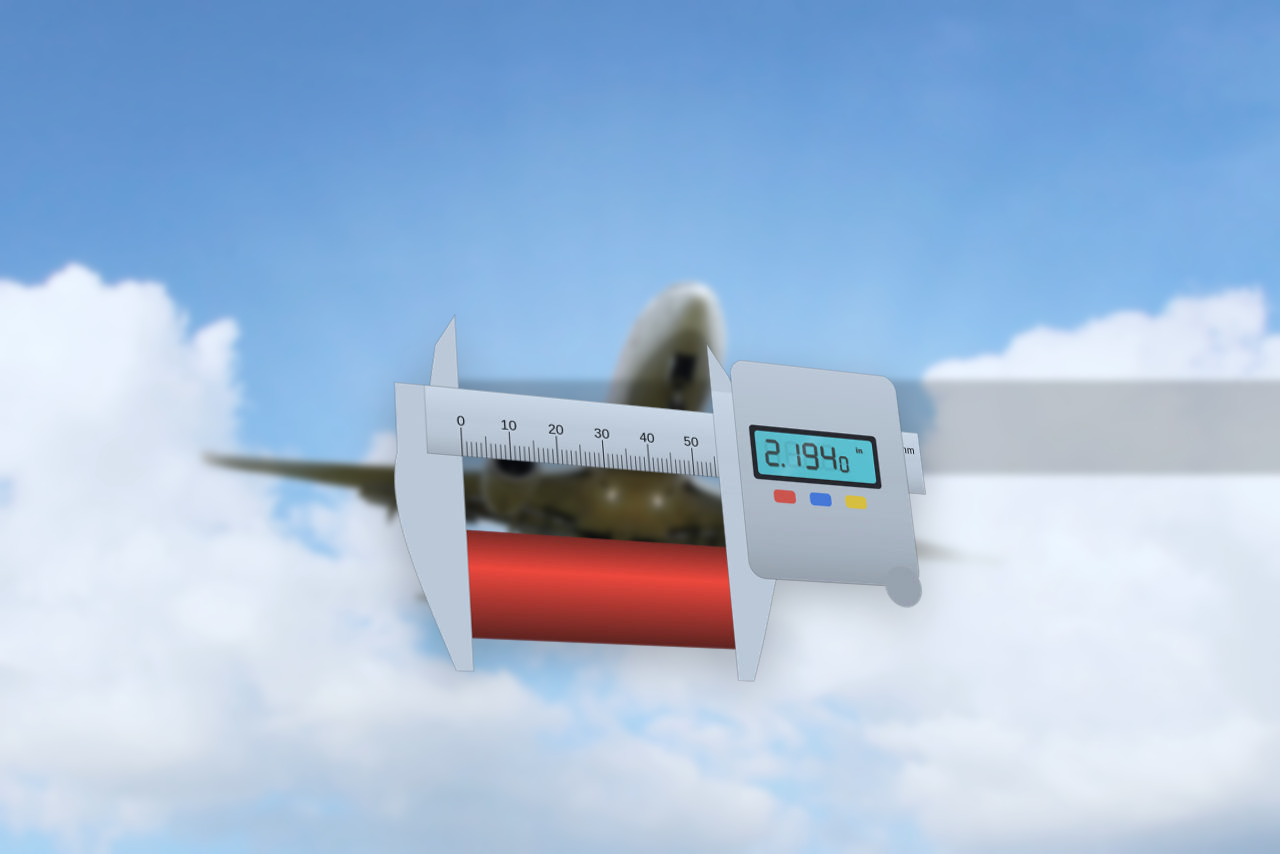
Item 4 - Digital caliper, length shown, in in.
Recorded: 2.1940 in
